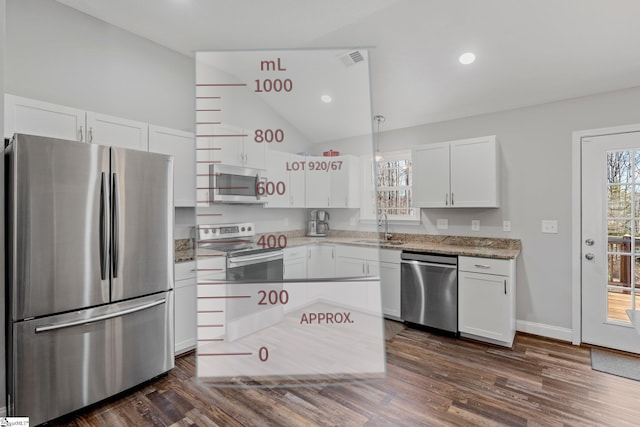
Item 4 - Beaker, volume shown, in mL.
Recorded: 250 mL
